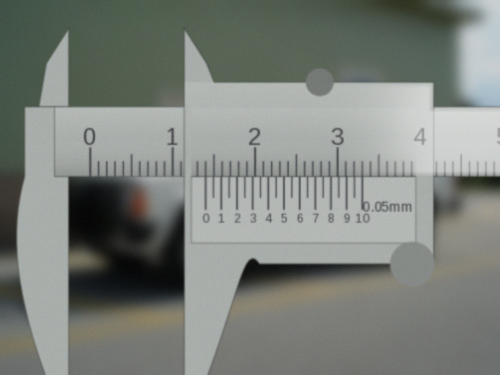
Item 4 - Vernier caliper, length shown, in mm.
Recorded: 14.0 mm
